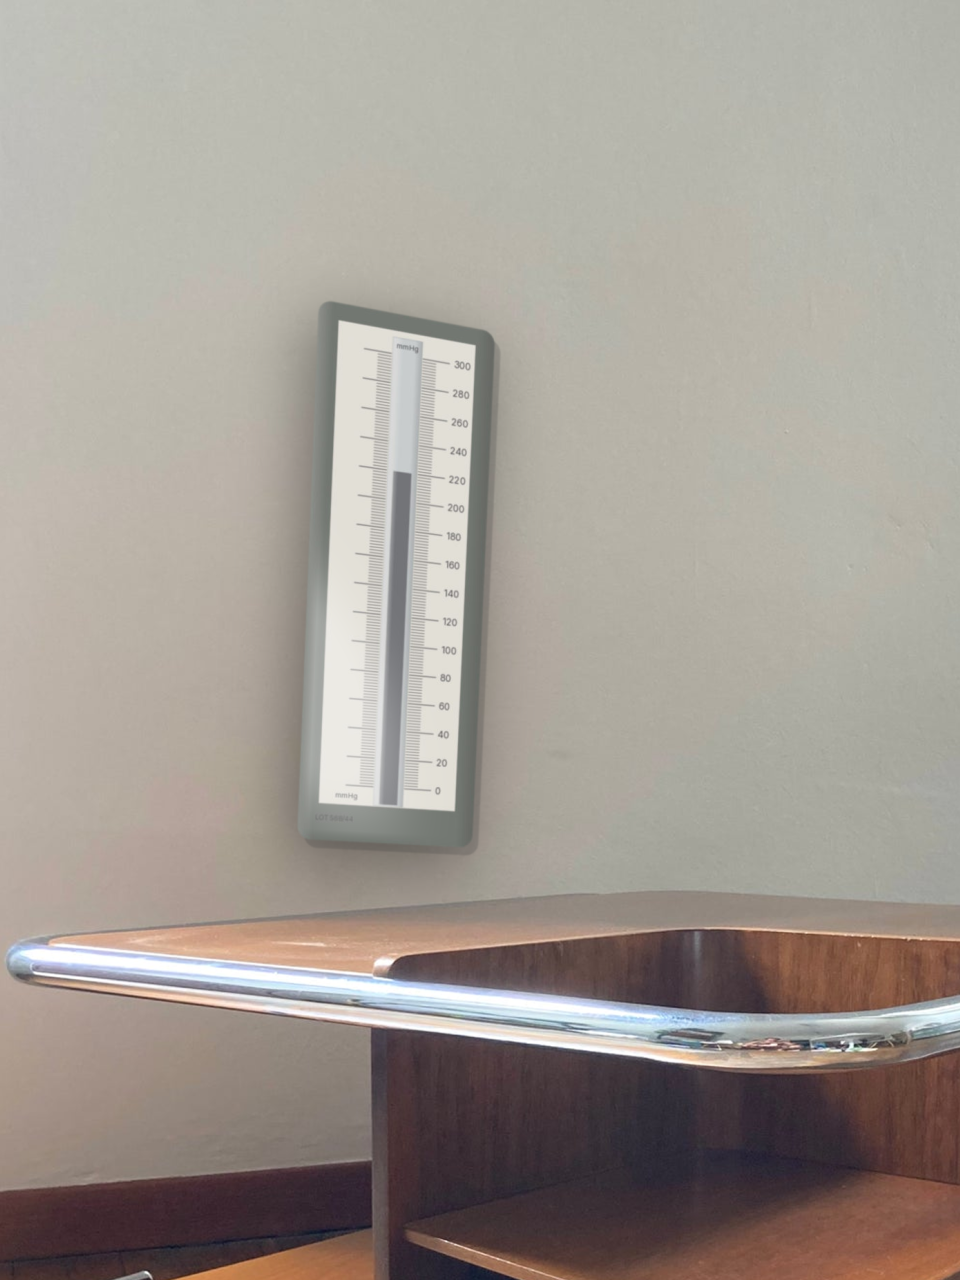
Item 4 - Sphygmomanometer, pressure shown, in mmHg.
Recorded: 220 mmHg
